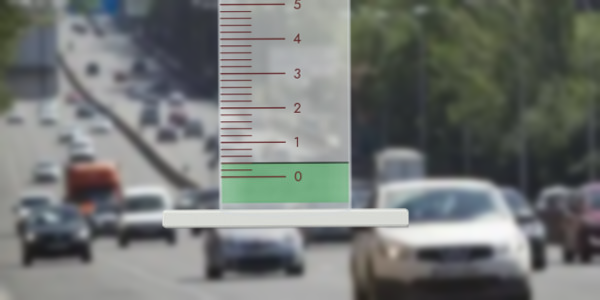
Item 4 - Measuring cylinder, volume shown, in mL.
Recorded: 0.4 mL
